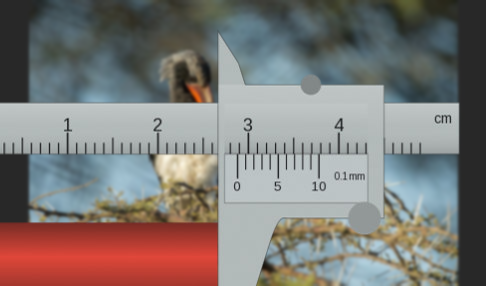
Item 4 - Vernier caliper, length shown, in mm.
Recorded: 28.8 mm
